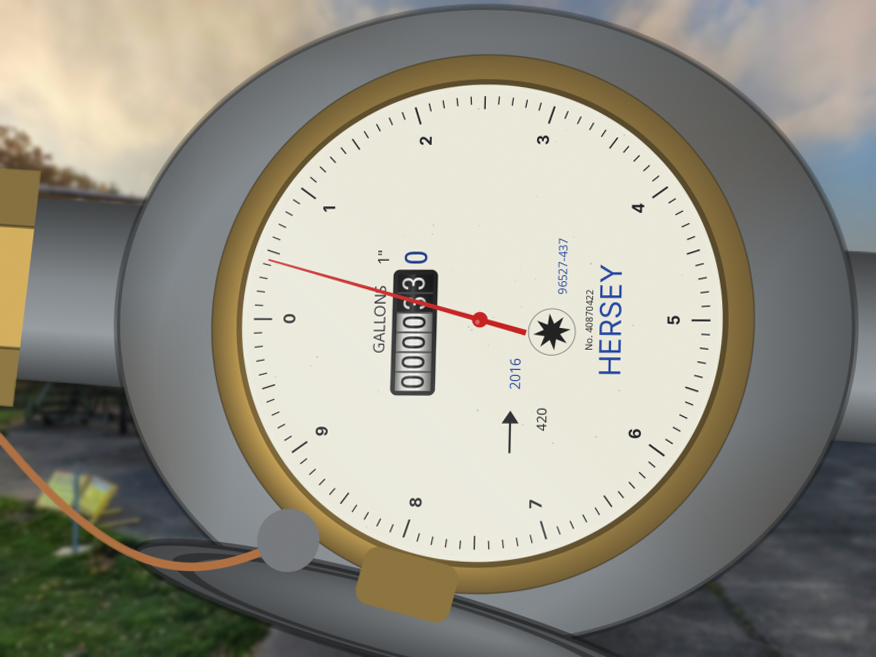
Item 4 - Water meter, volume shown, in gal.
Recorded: 330.4 gal
